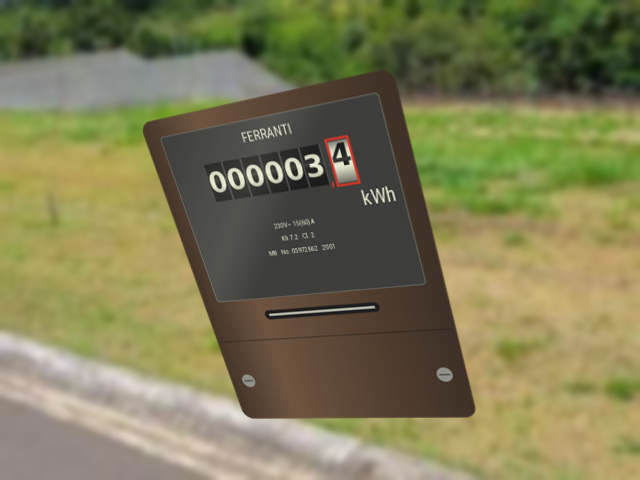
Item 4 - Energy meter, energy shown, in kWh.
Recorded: 3.4 kWh
